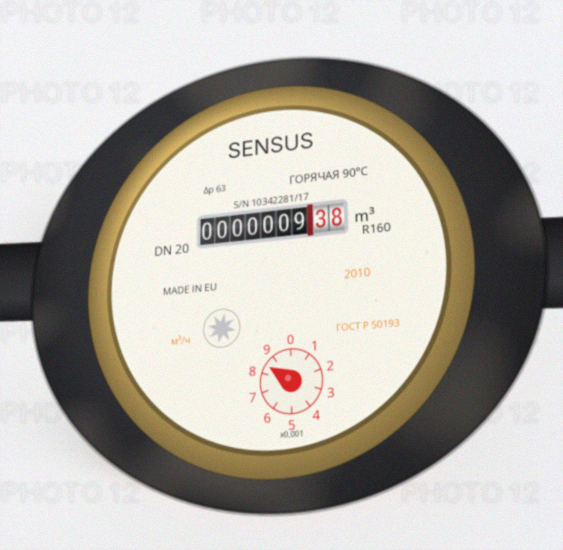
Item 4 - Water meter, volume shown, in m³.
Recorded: 9.388 m³
